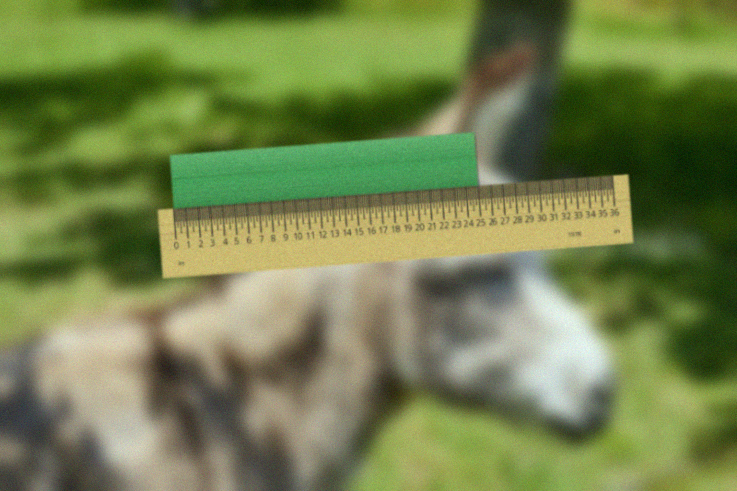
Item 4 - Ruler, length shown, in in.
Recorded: 25 in
